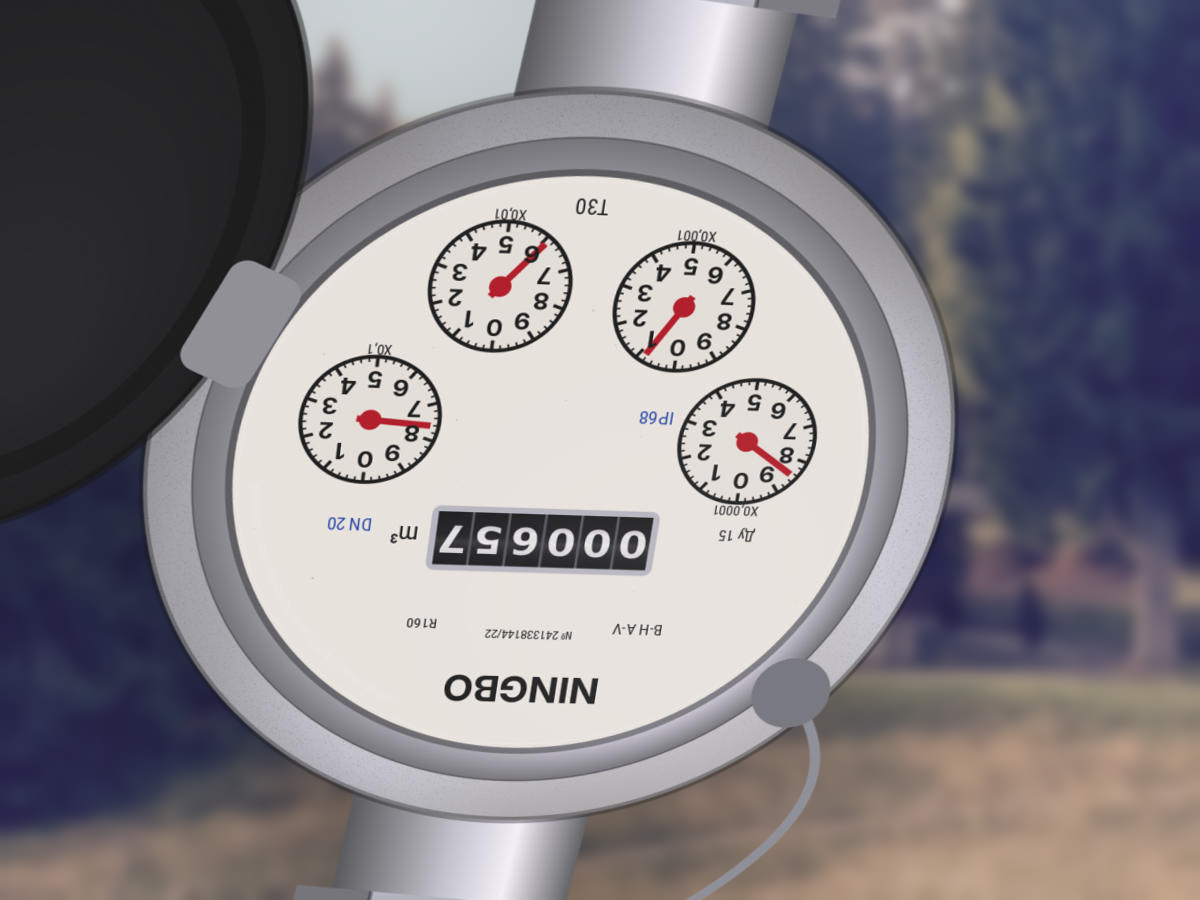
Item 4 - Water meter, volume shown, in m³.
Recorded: 657.7608 m³
